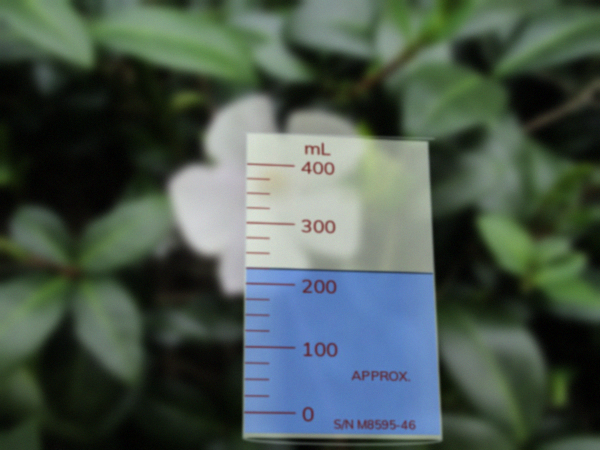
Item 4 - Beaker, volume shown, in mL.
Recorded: 225 mL
